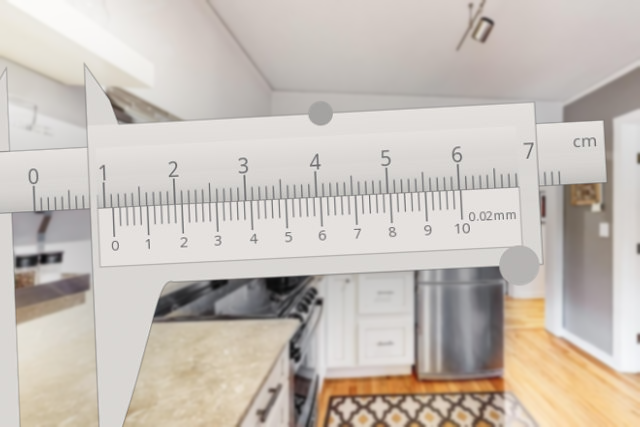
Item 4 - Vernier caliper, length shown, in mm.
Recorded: 11.2 mm
